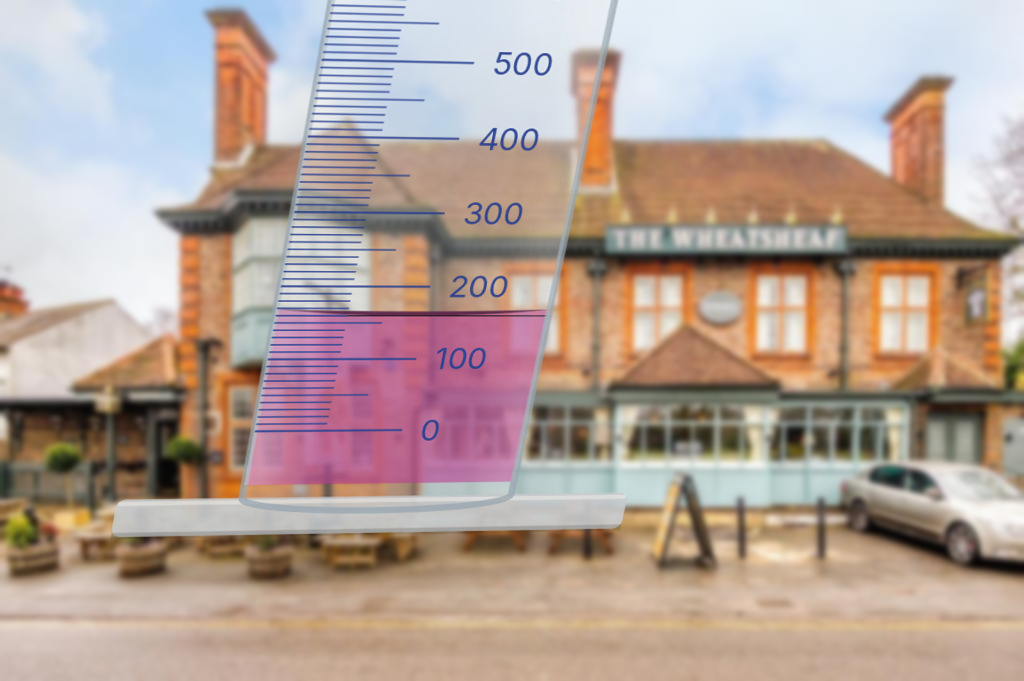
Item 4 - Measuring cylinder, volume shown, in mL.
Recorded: 160 mL
